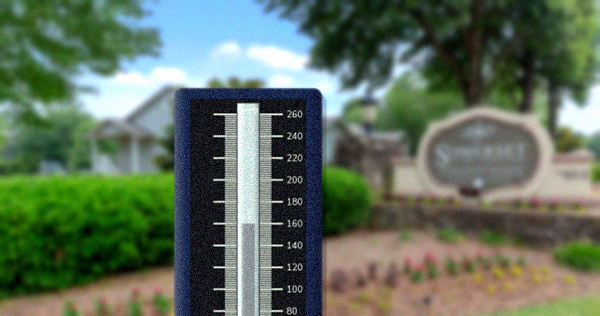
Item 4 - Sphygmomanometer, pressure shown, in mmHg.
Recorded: 160 mmHg
